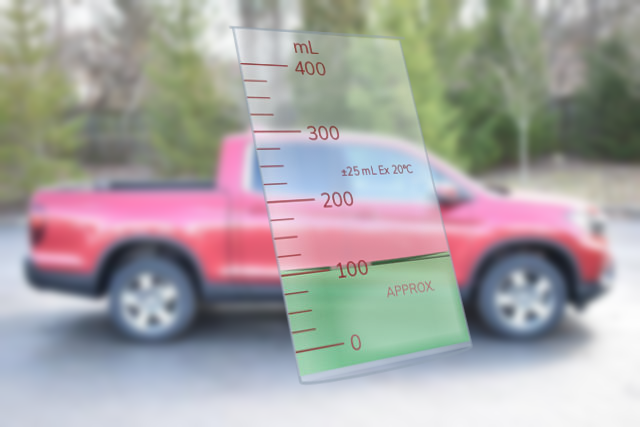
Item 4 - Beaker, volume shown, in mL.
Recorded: 100 mL
